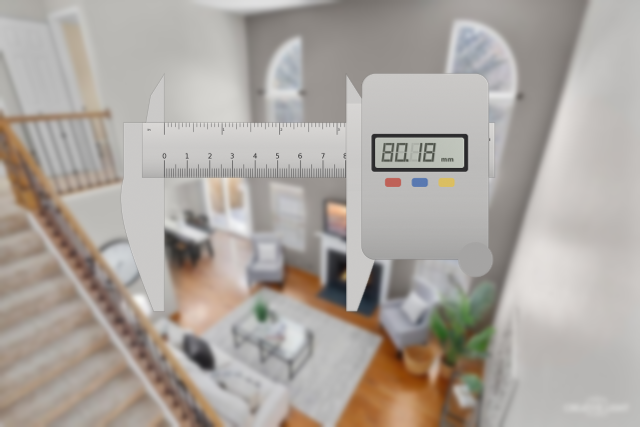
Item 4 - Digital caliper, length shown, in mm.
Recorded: 80.18 mm
